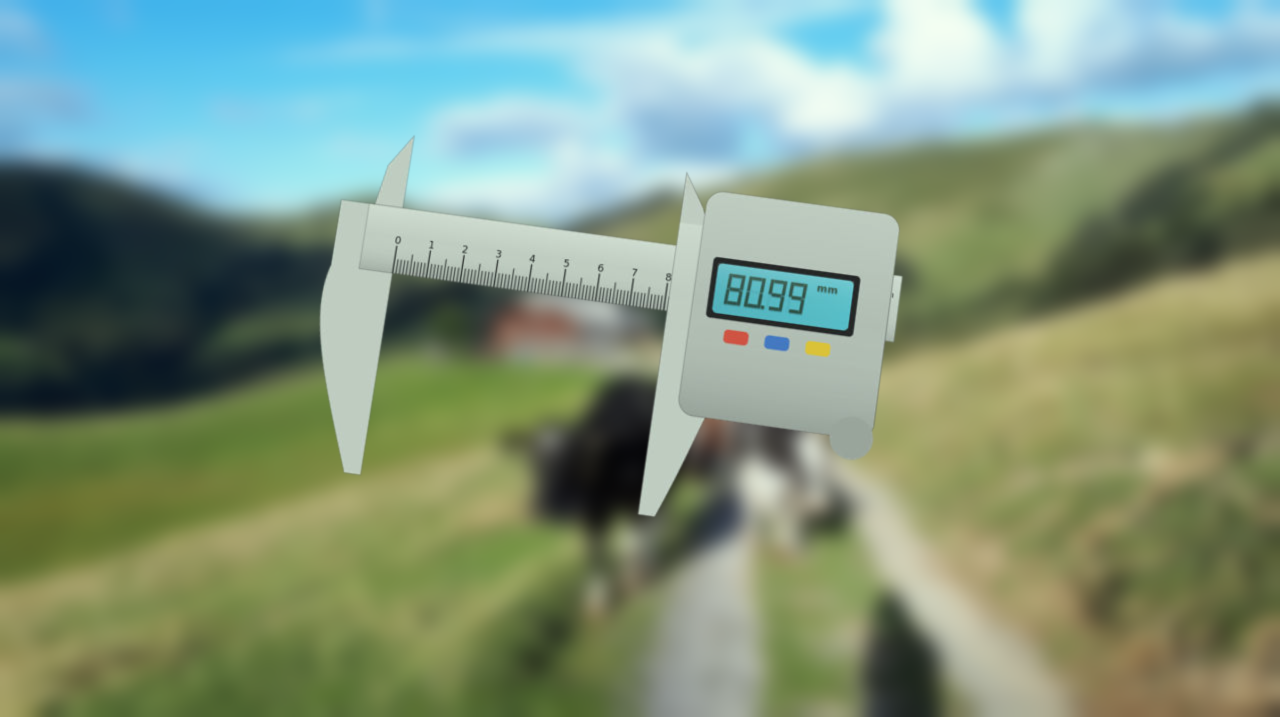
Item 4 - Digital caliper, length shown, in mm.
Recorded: 80.99 mm
